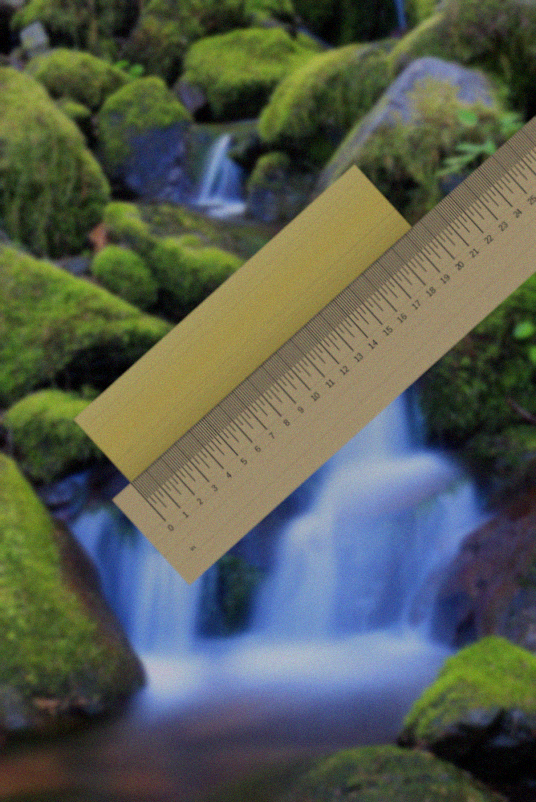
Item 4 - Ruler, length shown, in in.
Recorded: 19.5 in
